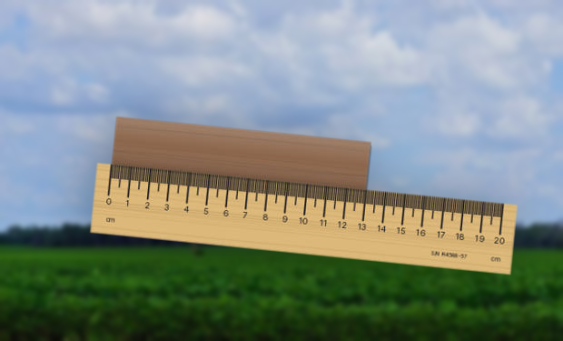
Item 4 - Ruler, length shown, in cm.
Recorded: 13 cm
